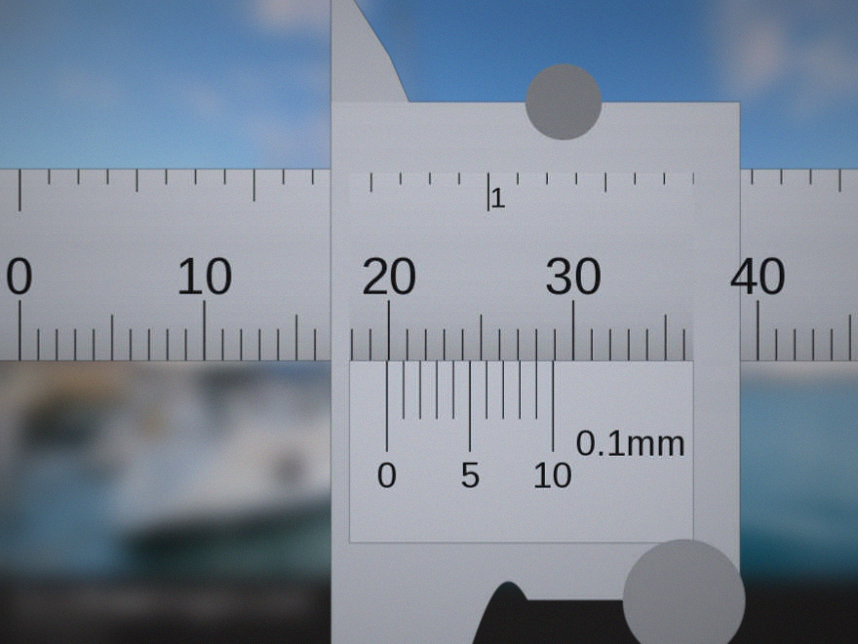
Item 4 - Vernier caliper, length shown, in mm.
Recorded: 19.9 mm
